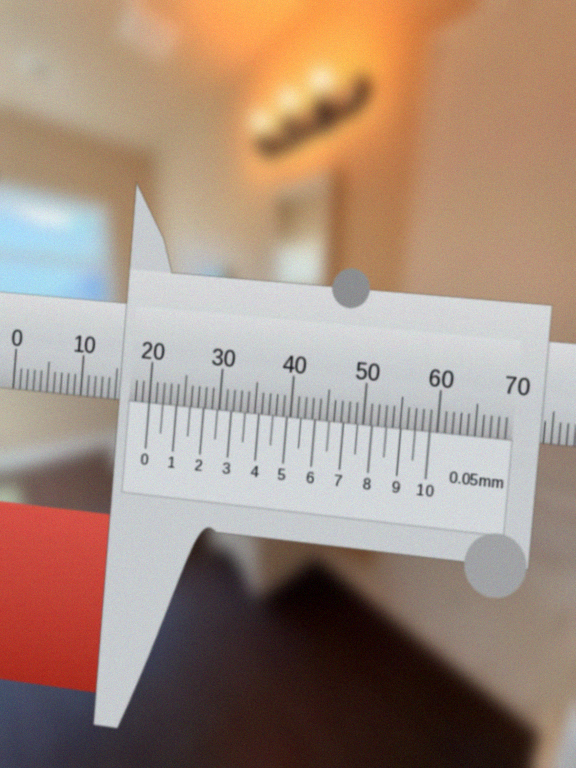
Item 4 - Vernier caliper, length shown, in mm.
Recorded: 20.0 mm
